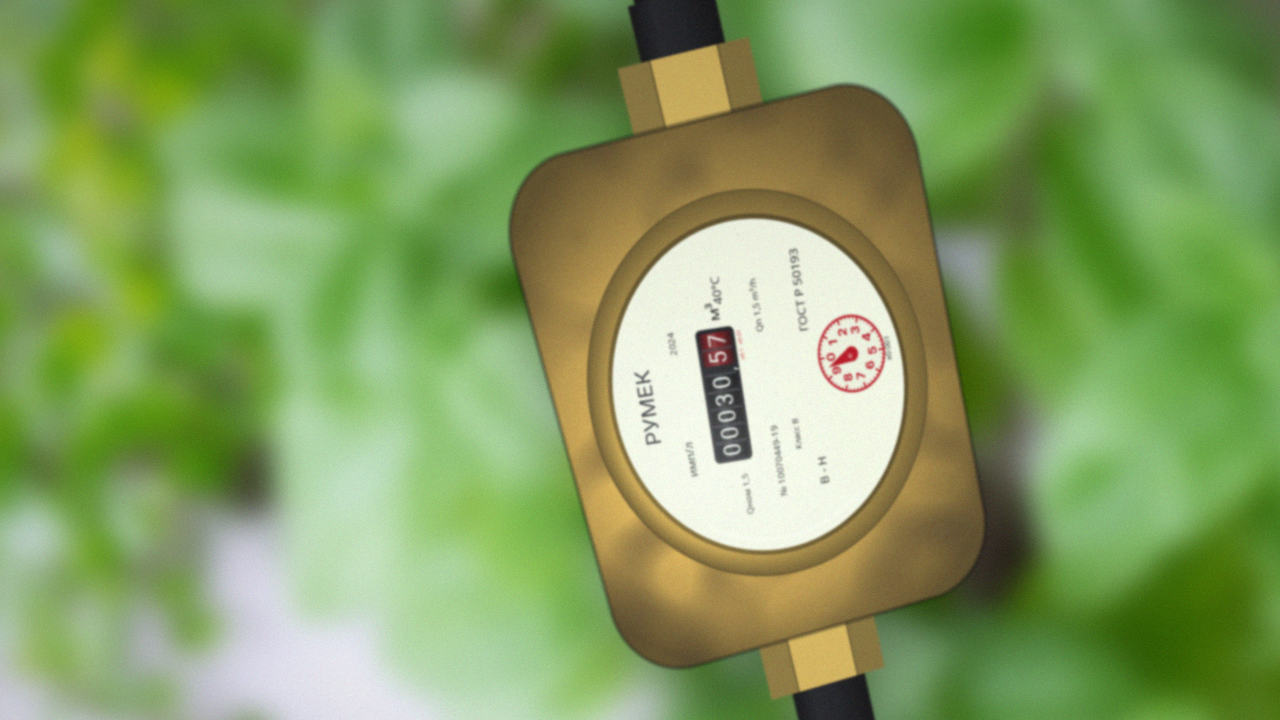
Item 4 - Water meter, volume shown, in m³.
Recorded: 30.569 m³
